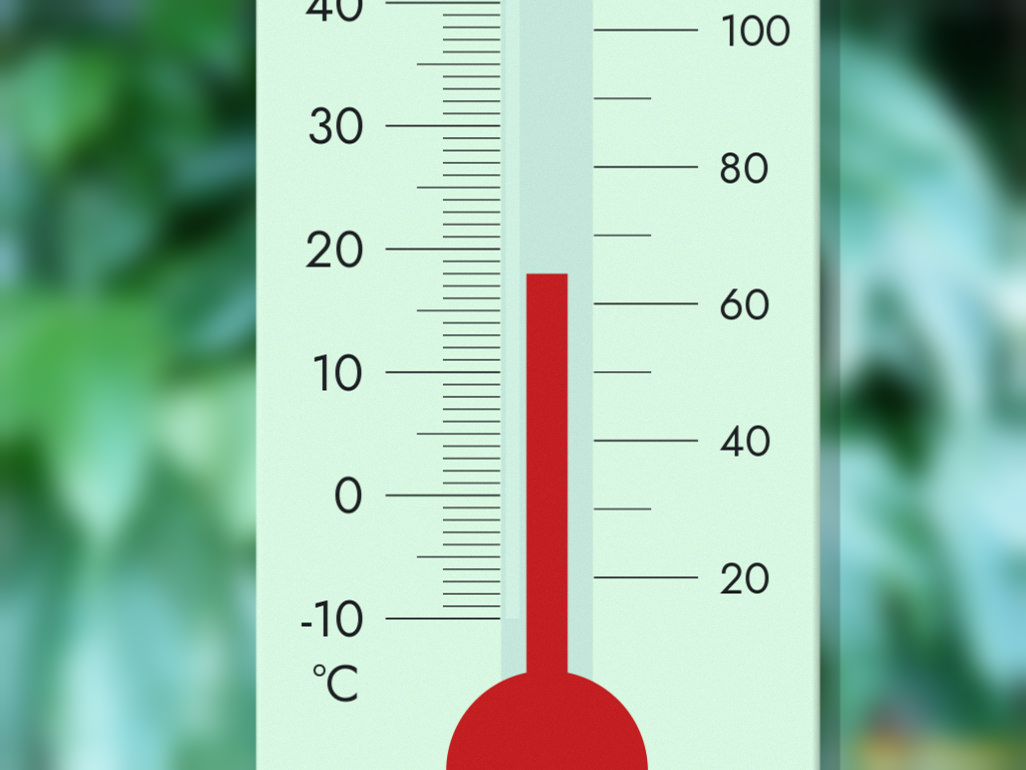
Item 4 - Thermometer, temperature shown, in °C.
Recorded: 18 °C
